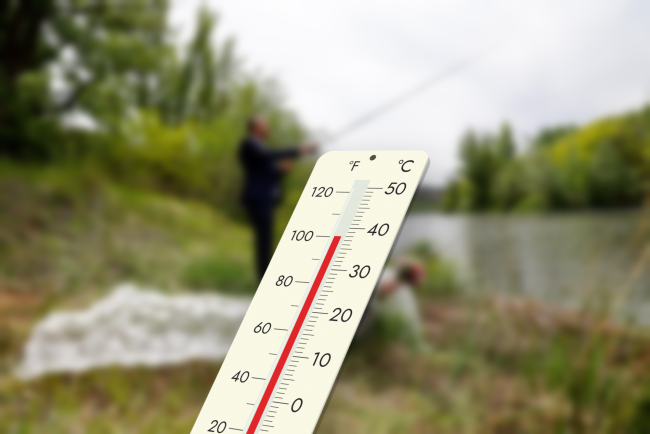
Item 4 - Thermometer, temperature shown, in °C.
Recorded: 38 °C
